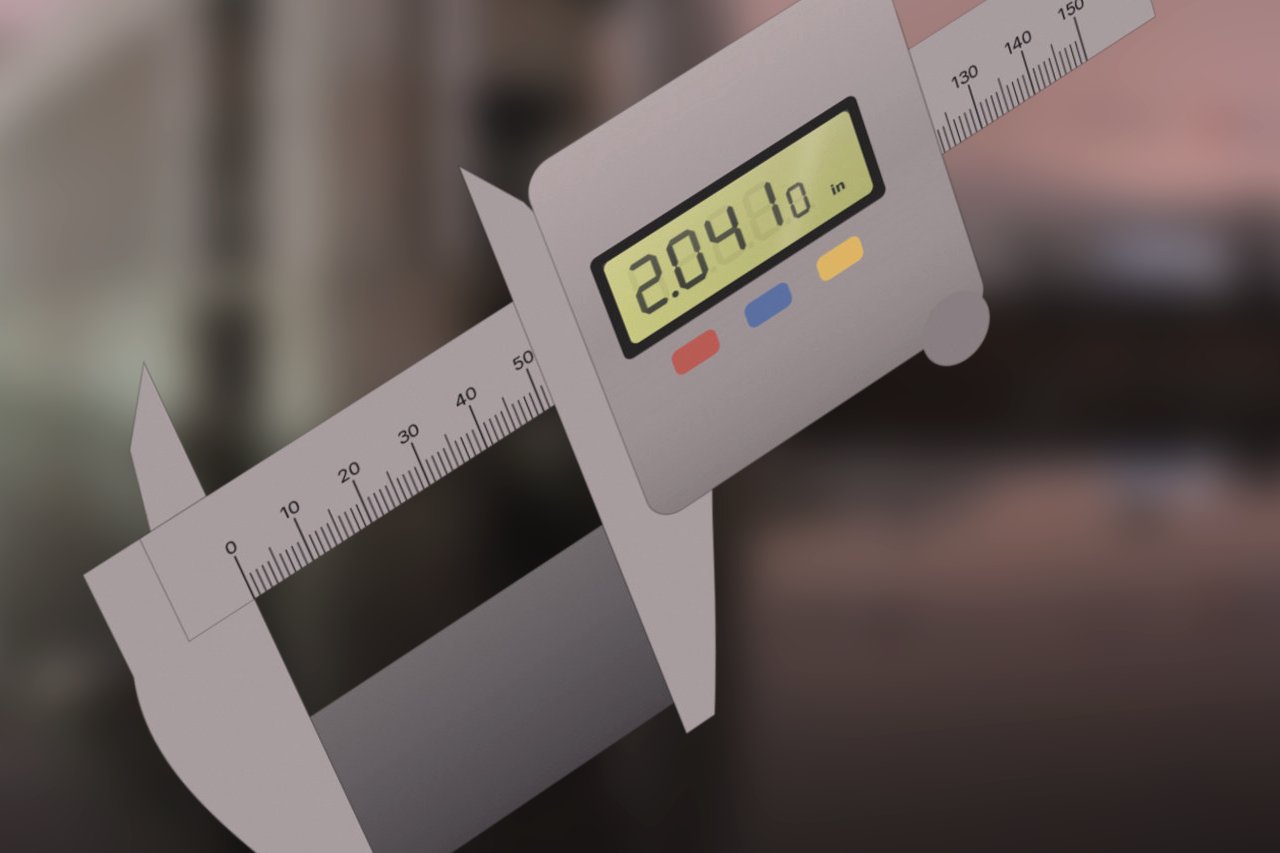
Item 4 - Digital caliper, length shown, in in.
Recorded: 2.0410 in
